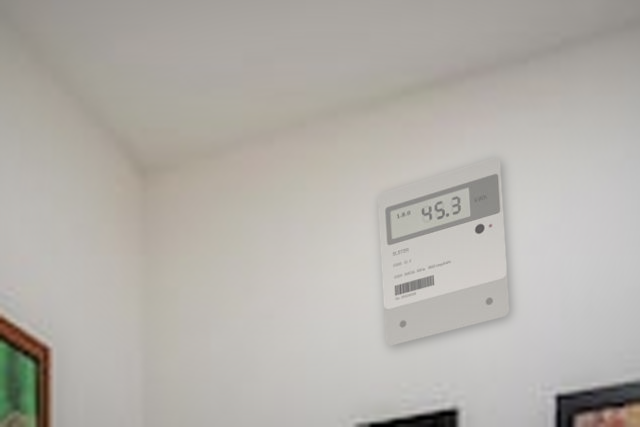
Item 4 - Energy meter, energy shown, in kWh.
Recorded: 45.3 kWh
